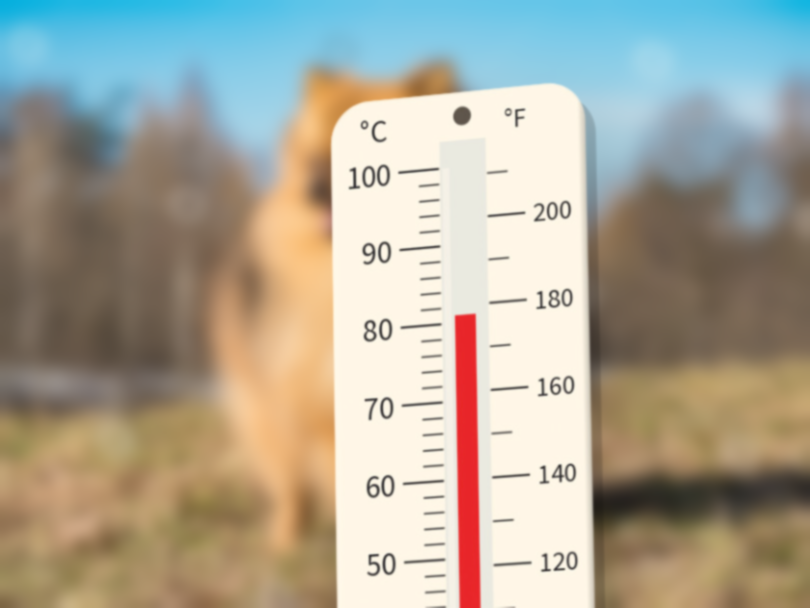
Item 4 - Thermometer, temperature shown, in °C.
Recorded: 81 °C
